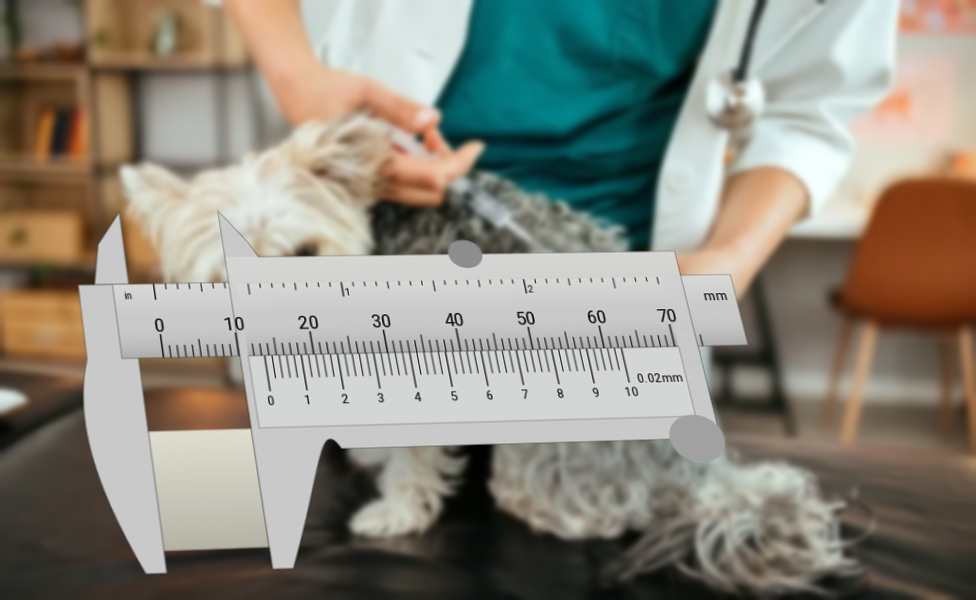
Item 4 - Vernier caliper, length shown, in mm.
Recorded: 13.4 mm
